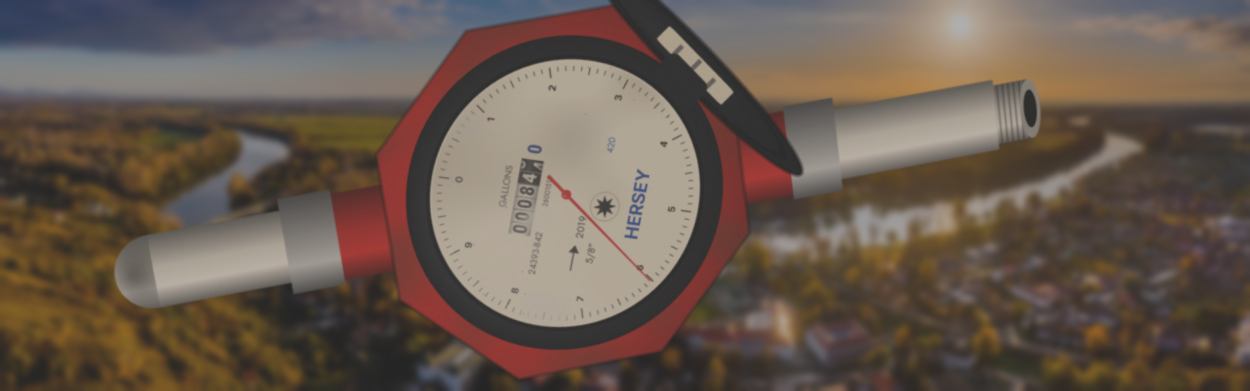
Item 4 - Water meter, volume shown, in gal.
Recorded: 8436.0 gal
